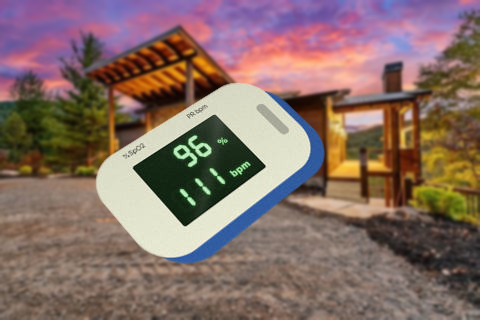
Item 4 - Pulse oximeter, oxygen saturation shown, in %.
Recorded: 96 %
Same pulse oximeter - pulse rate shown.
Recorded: 111 bpm
